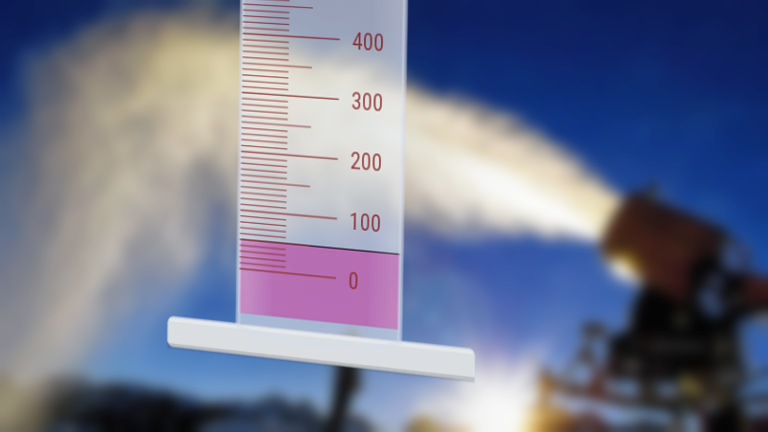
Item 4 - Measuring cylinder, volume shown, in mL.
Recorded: 50 mL
